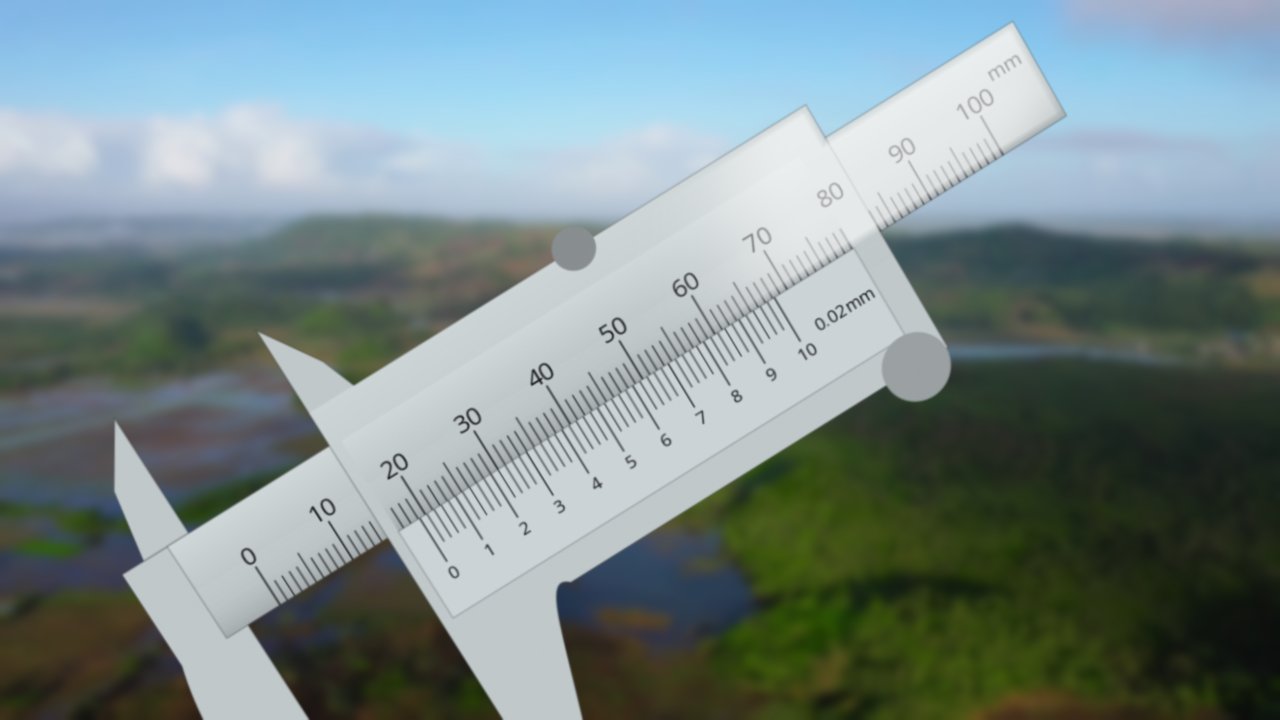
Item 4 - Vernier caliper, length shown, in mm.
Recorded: 19.2 mm
